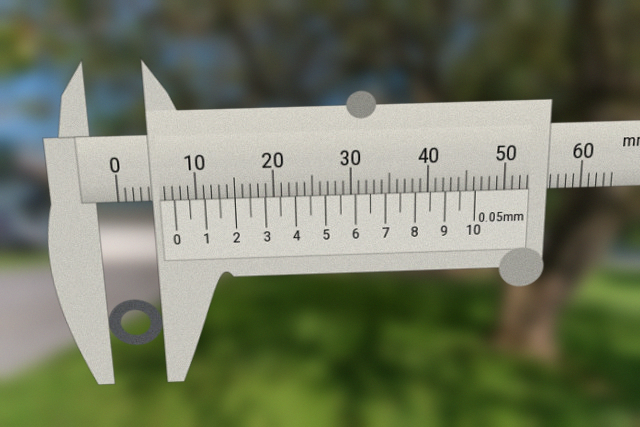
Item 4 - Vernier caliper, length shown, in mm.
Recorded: 7.2 mm
